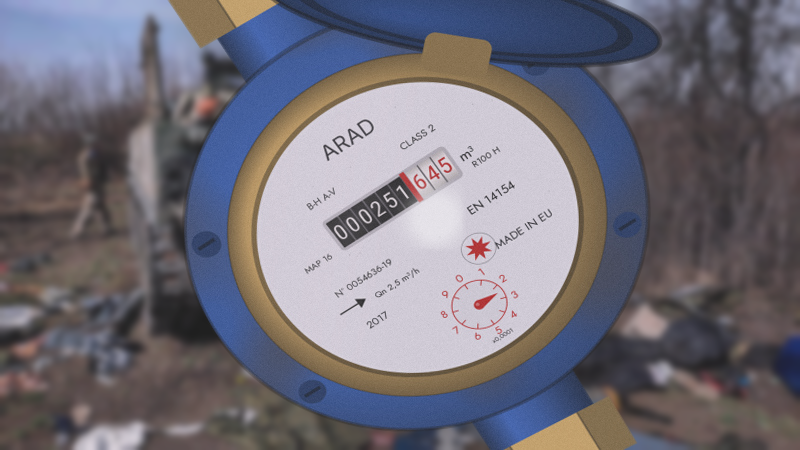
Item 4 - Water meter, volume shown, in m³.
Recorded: 251.6452 m³
